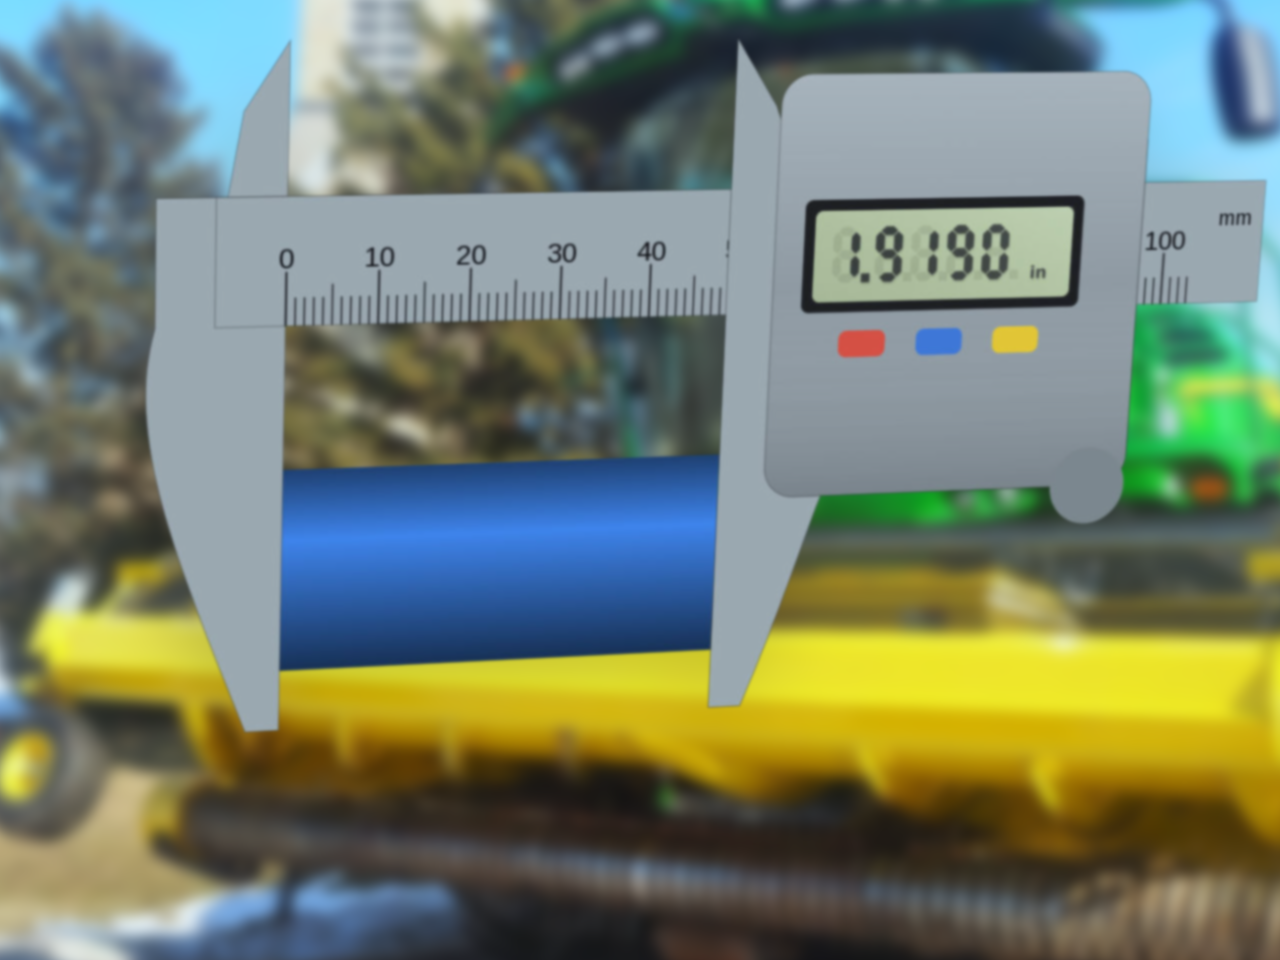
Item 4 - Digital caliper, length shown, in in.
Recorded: 1.9190 in
